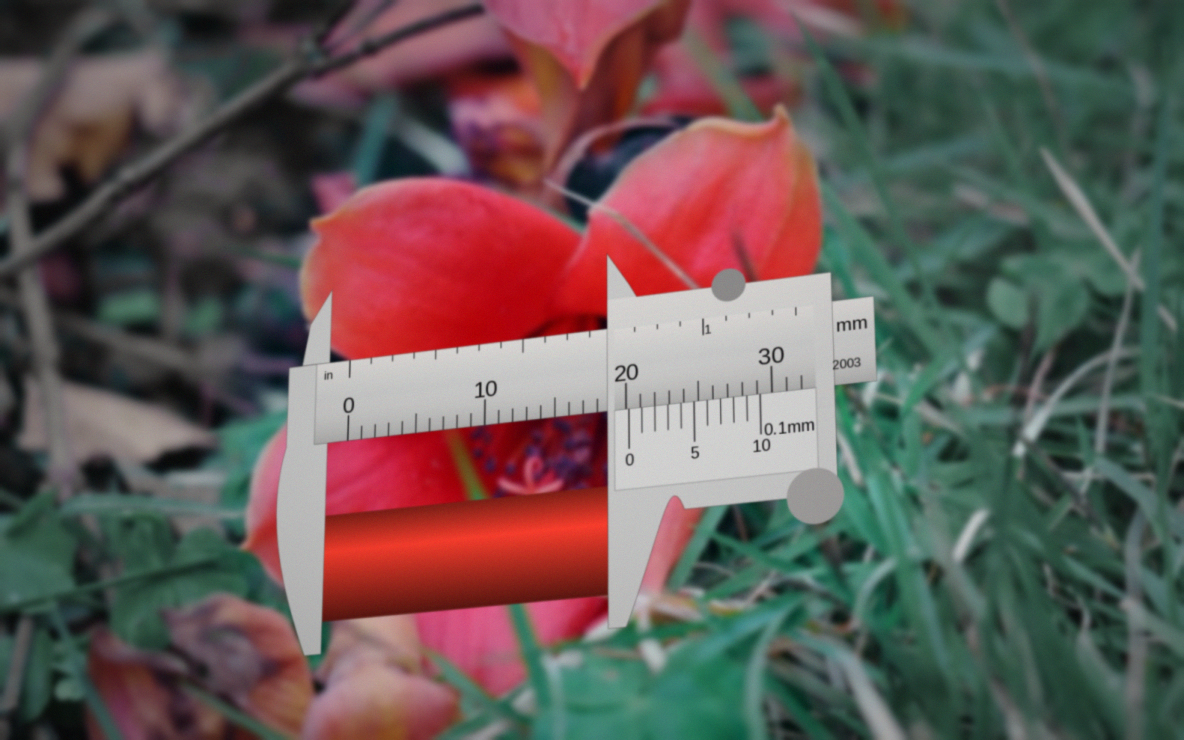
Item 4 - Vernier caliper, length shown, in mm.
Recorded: 20.2 mm
